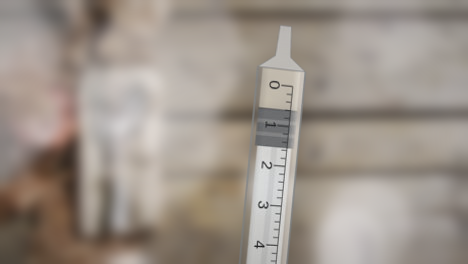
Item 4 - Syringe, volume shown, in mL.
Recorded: 0.6 mL
